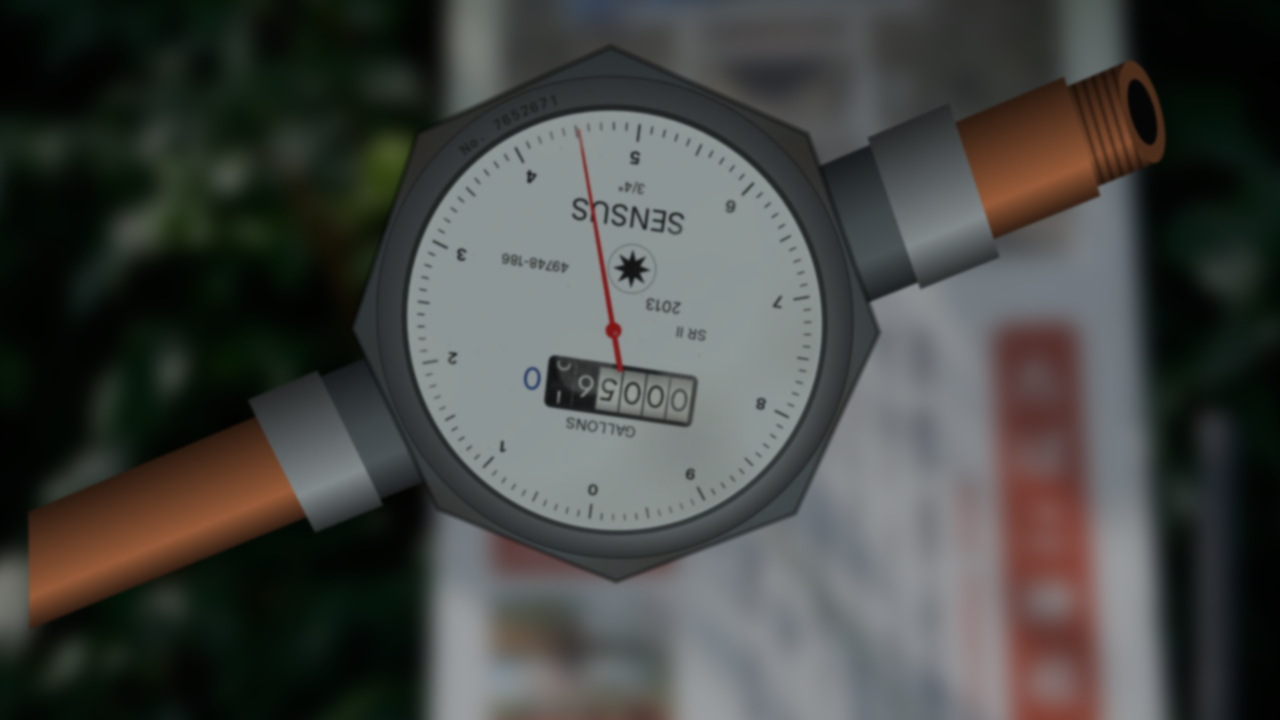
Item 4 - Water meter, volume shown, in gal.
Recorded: 5614.5 gal
